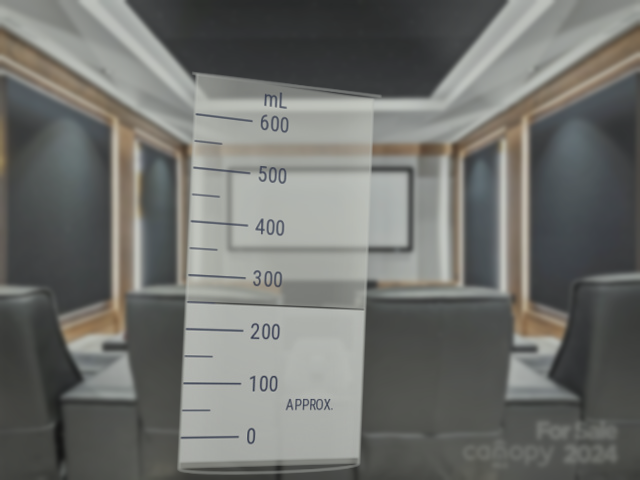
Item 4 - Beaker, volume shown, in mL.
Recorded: 250 mL
